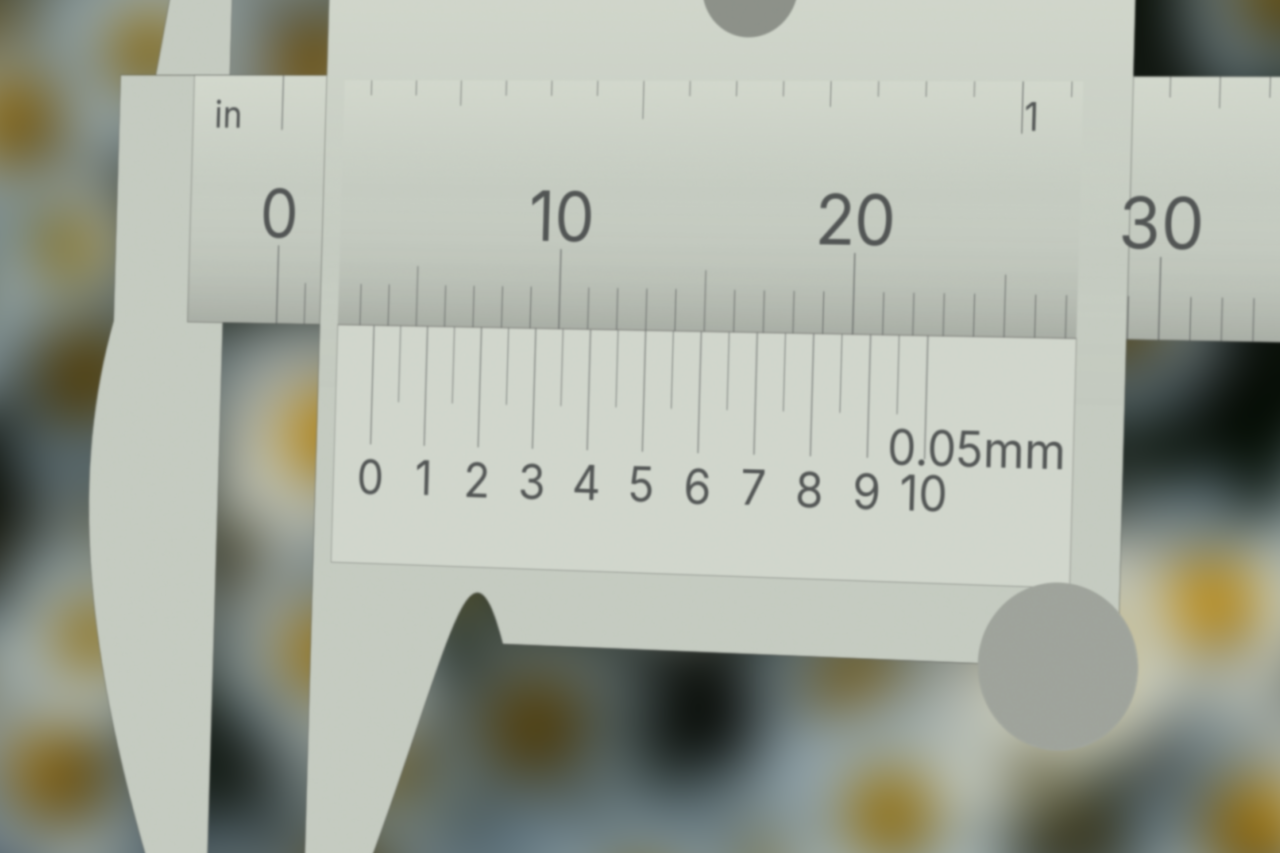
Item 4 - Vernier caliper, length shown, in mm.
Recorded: 3.5 mm
